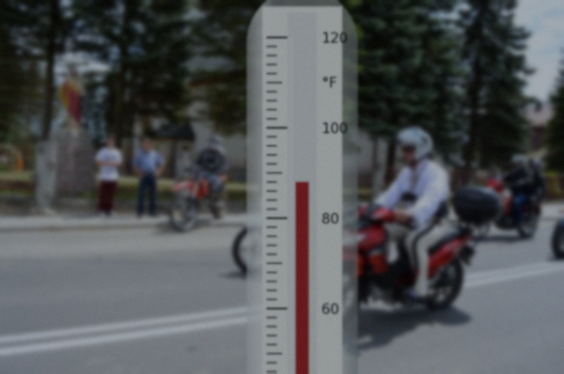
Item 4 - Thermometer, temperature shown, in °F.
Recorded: 88 °F
